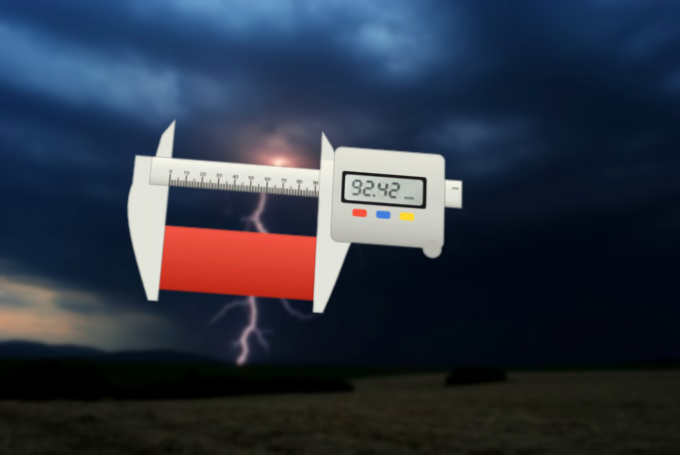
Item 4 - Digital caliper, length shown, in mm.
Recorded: 92.42 mm
